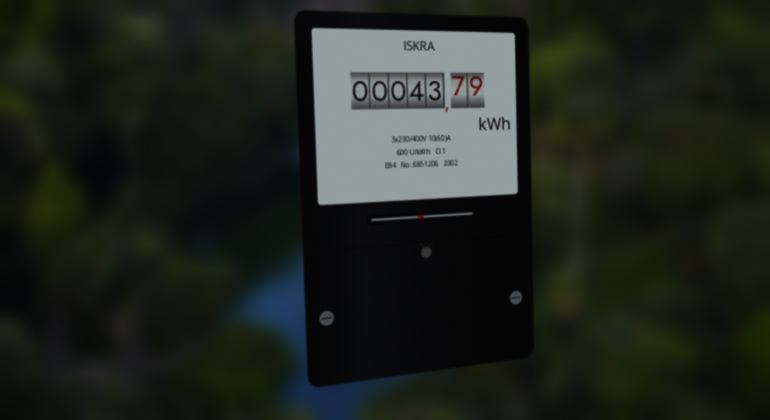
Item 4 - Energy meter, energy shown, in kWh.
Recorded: 43.79 kWh
